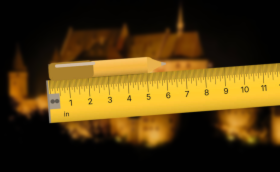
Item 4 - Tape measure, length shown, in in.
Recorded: 6 in
